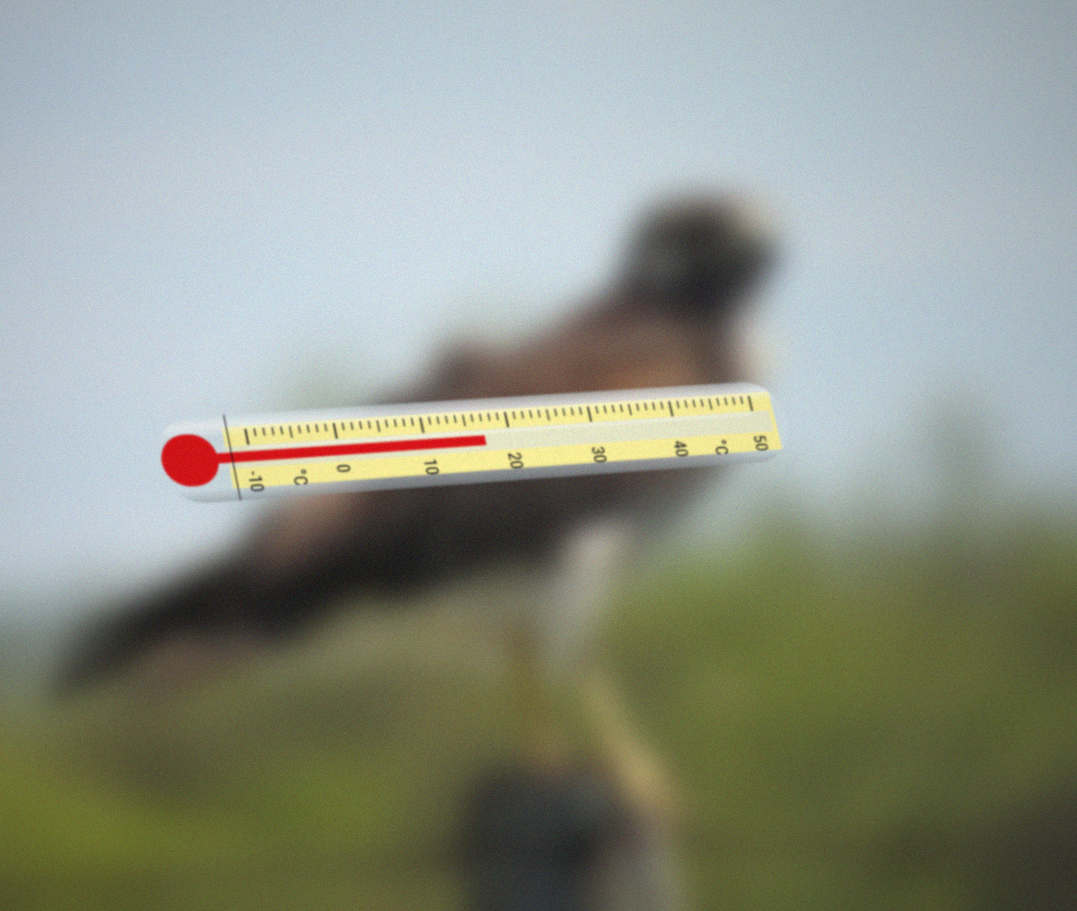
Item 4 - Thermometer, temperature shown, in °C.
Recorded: 17 °C
